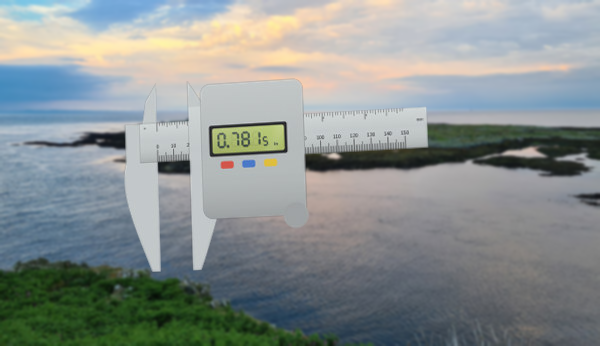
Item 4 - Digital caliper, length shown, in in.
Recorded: 0.7815 in
